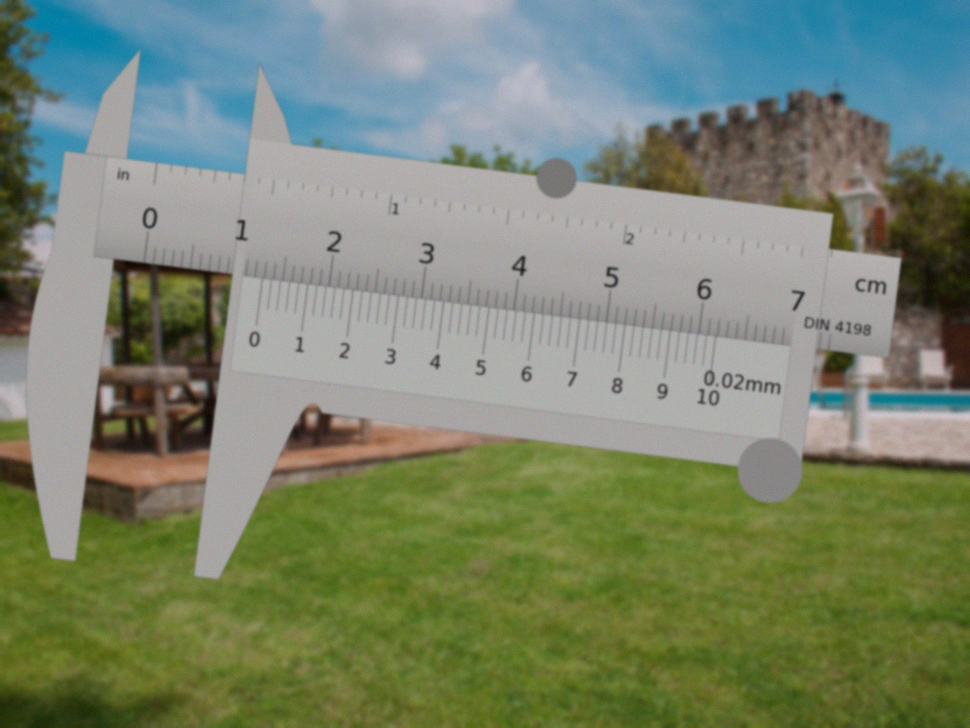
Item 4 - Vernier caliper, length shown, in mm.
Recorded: 12.8 mm
